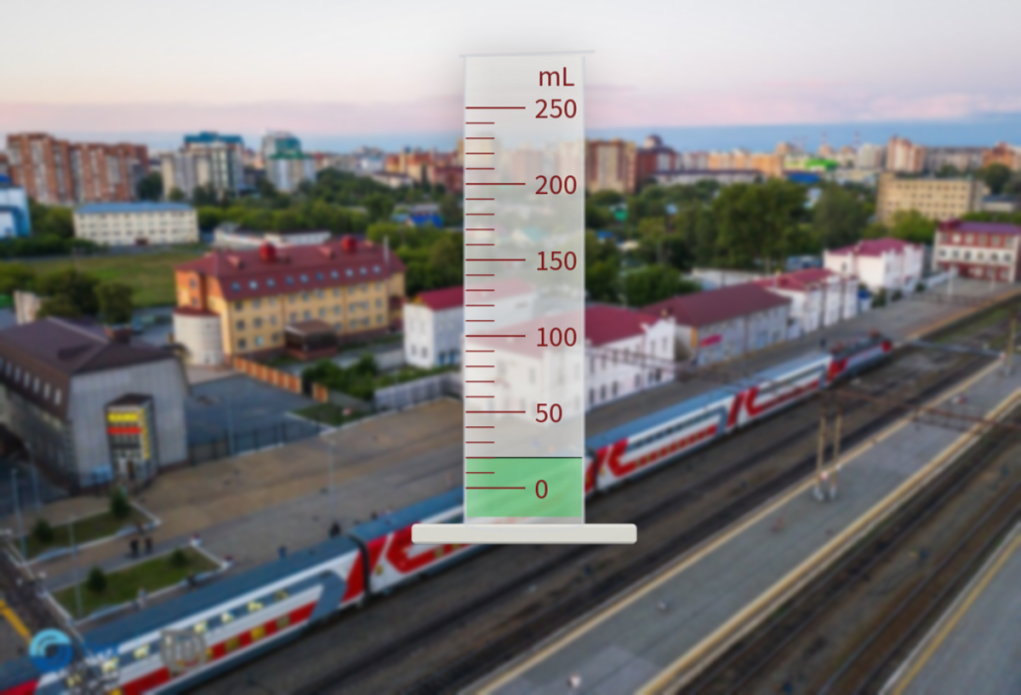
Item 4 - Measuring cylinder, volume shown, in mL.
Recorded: 20 mL
